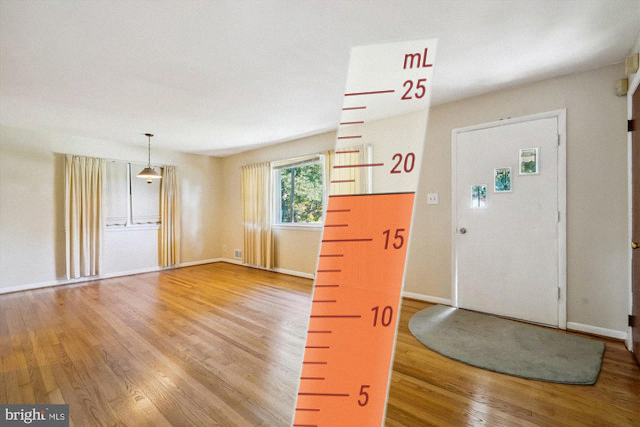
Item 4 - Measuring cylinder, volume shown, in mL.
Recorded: 18 mL
